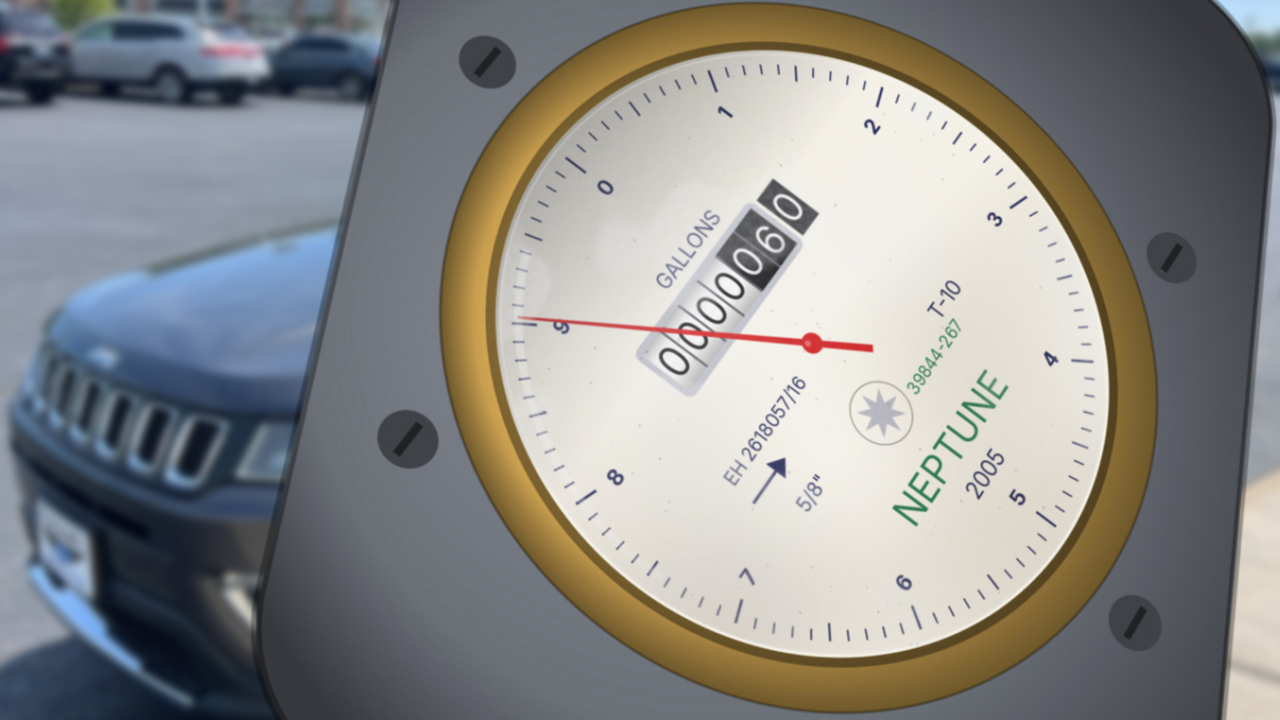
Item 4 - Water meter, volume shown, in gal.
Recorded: 59.0 gal
